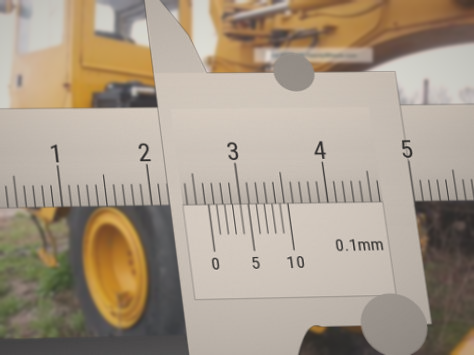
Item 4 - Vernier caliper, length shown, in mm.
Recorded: 26.4 mm
